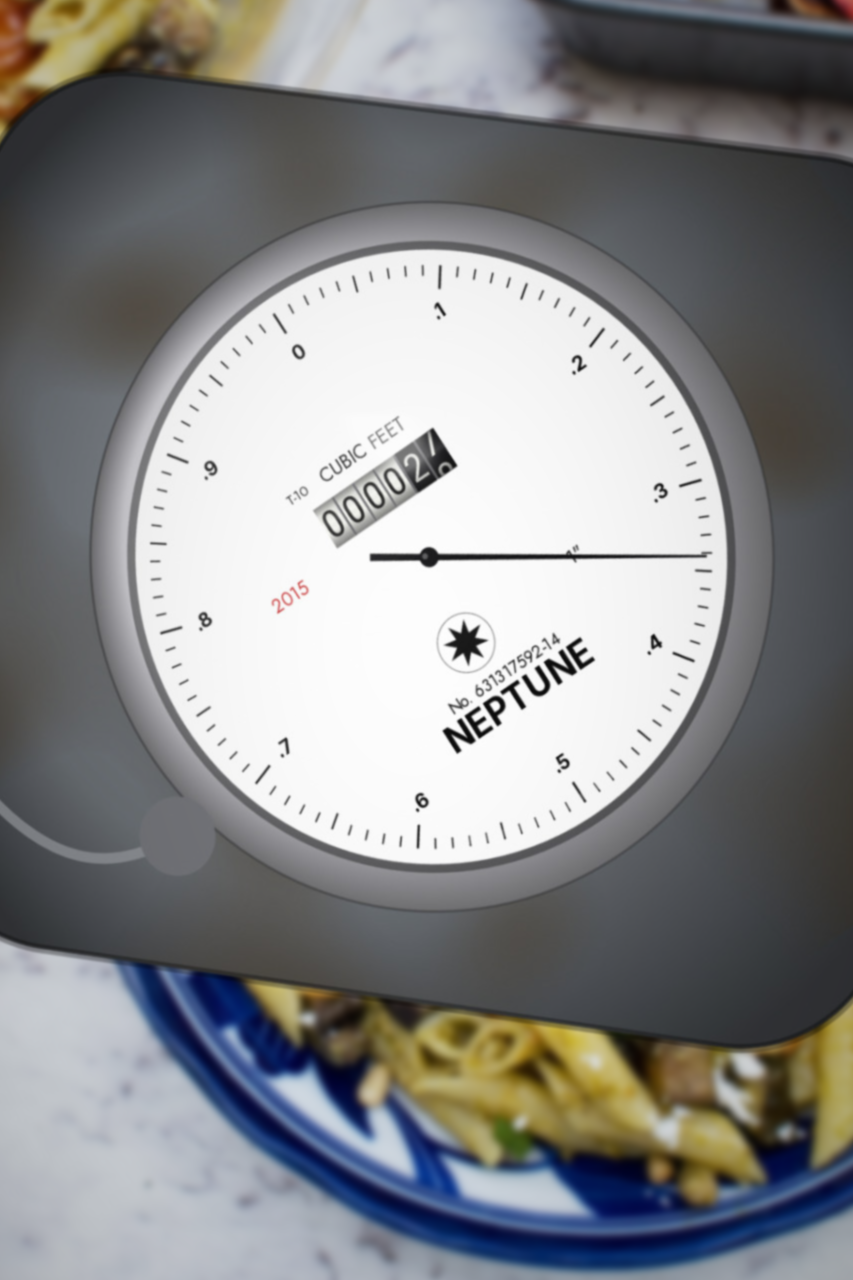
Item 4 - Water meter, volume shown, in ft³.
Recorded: 27.34 ft³
